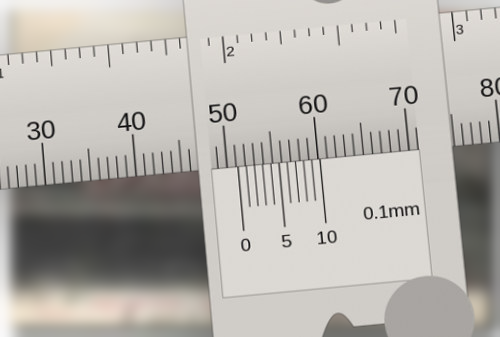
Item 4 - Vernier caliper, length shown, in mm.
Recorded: 51.2 mm
